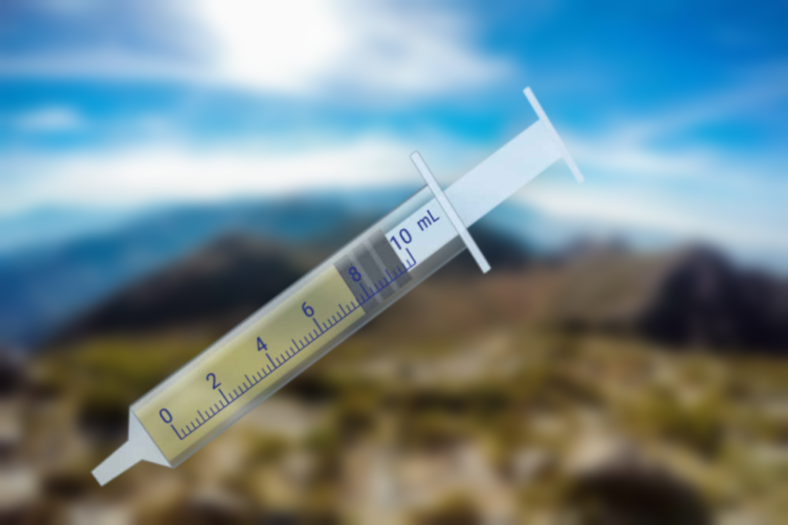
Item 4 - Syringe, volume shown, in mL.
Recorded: 7.6 mL
